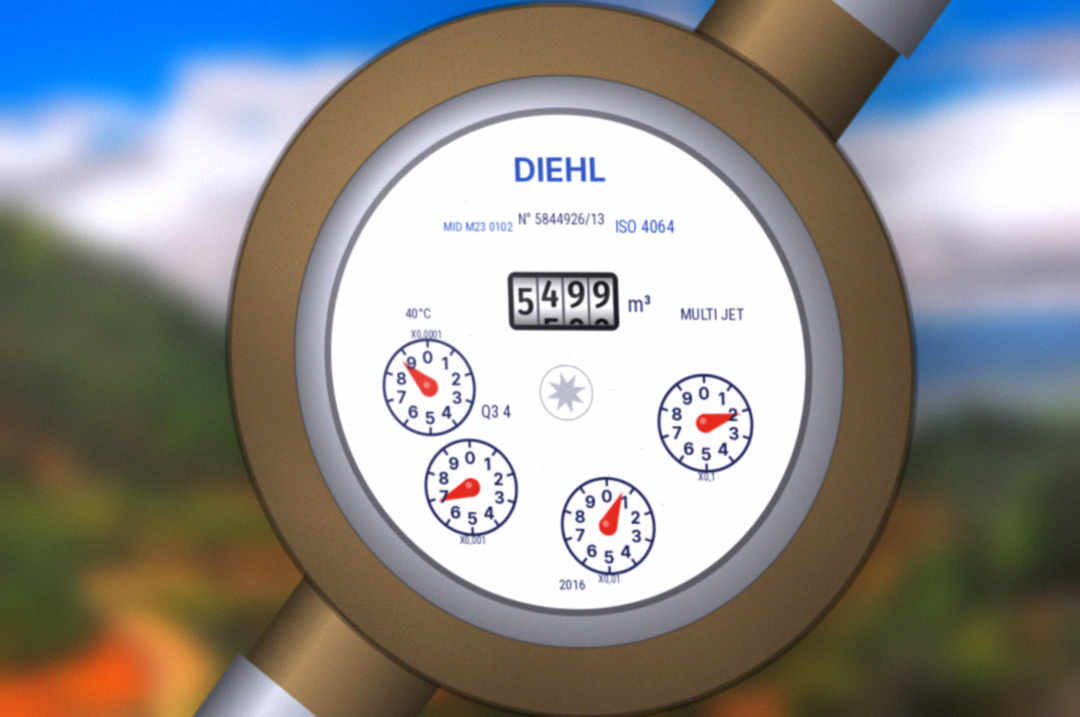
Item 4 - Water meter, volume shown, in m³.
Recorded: 5499.2068 m³
